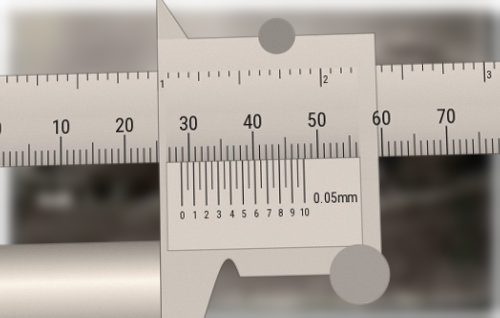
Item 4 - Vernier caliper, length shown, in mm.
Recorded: 28.8 mm
